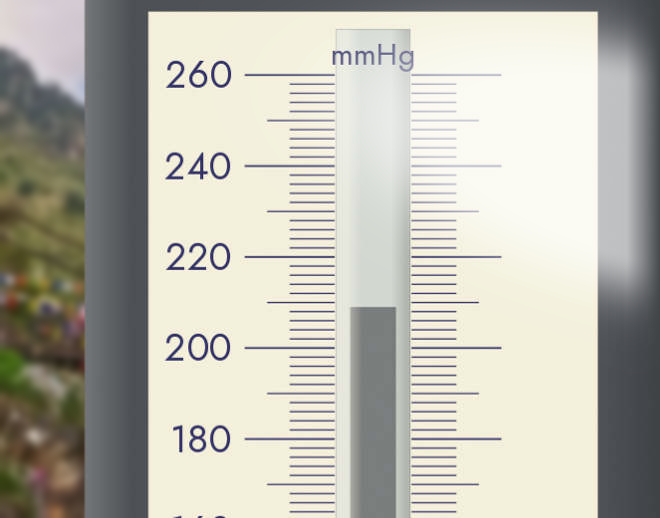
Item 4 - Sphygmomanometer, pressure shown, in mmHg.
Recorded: 209 mmHg
